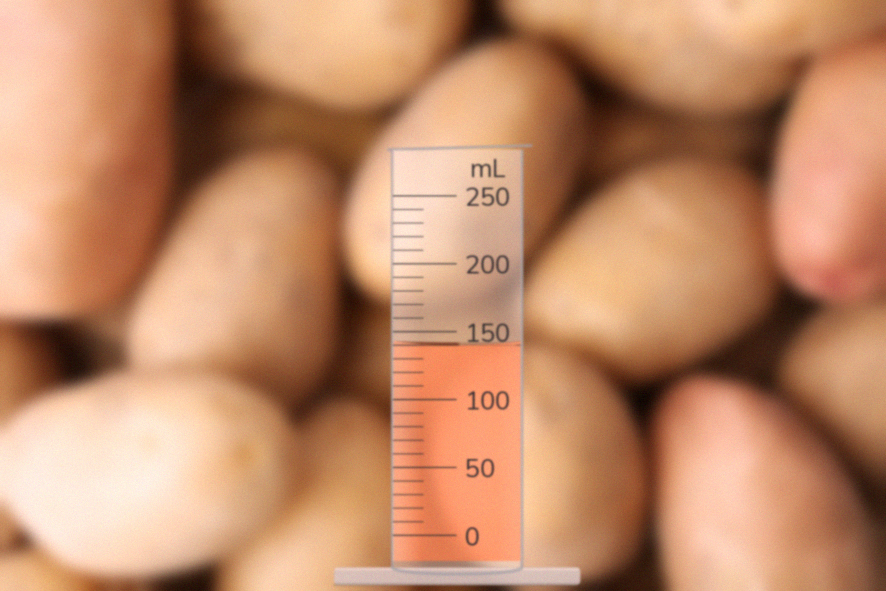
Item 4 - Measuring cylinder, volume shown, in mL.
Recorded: 140 mL
